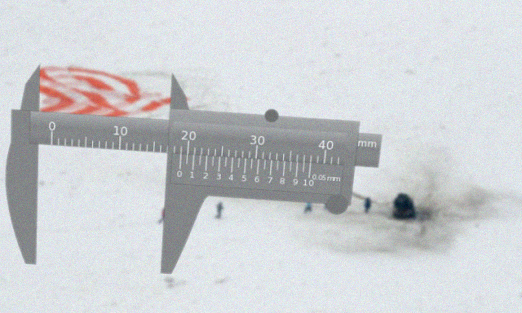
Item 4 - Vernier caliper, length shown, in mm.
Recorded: 19.0 mm
